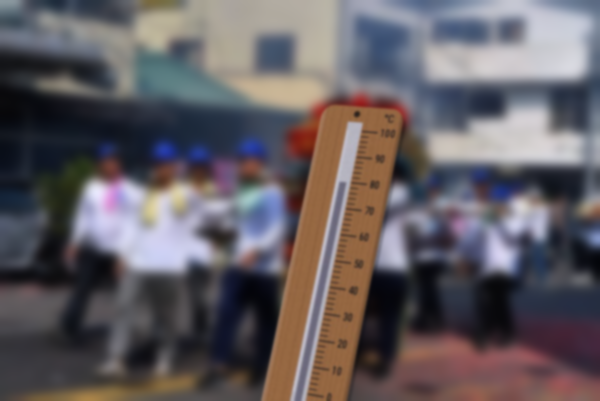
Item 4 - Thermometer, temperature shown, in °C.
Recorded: 80 °C
